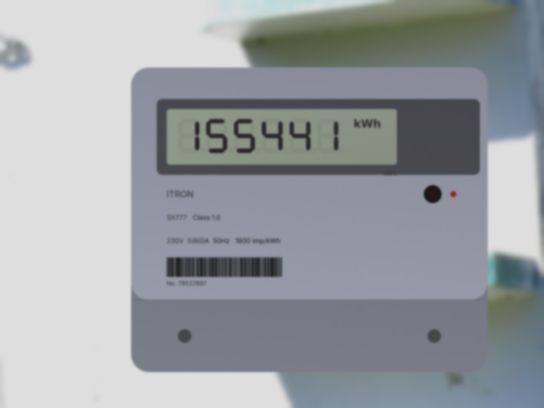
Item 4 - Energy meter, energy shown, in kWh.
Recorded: 155441 kWh
